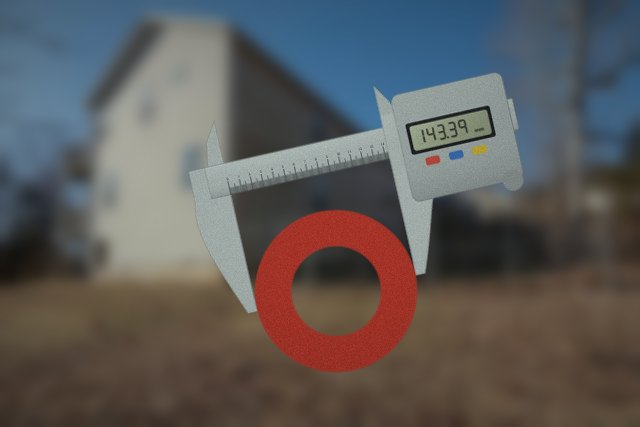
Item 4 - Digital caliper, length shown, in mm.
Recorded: 143.39 mm
